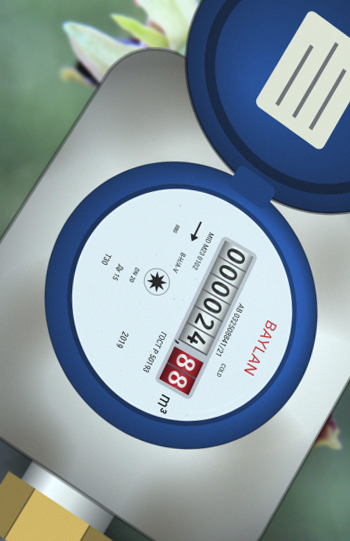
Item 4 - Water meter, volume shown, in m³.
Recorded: 24.88 m³
